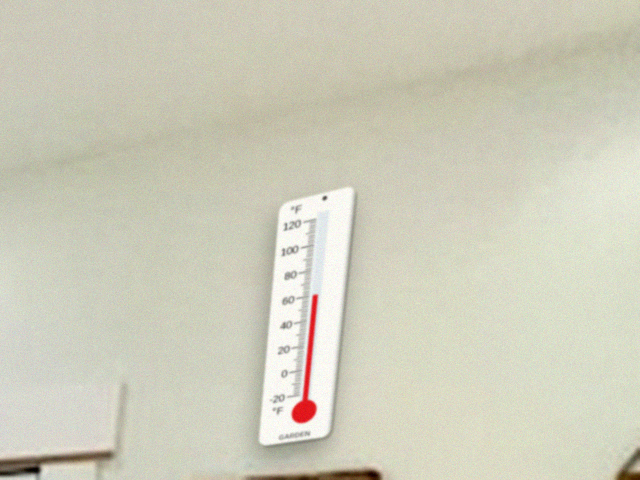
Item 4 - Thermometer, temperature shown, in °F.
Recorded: 60 °F
